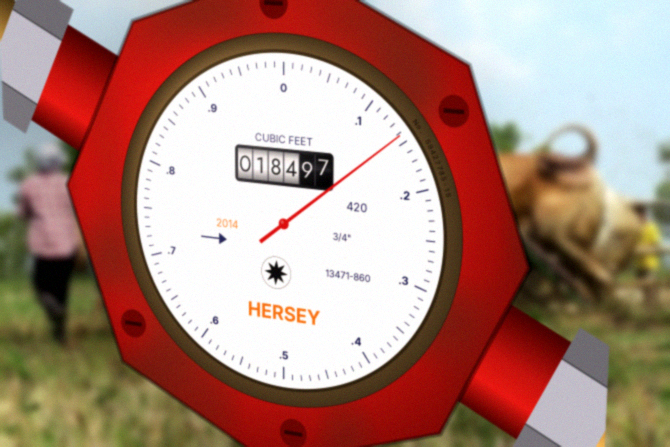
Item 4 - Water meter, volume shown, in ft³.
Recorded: 18497.14 ft³
